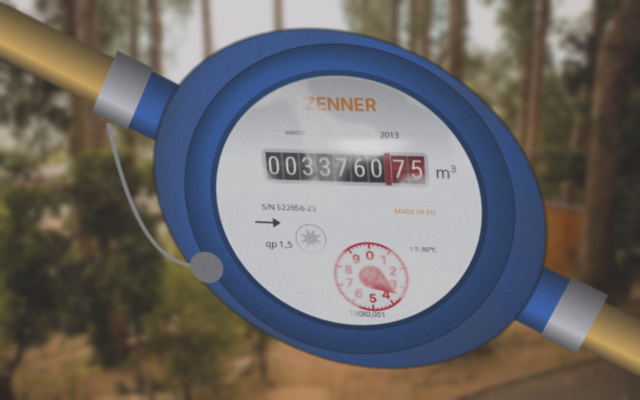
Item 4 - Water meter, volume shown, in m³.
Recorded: 33760.753 m³
